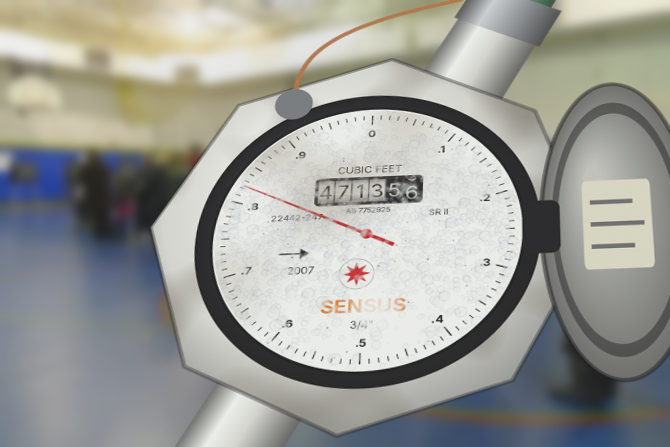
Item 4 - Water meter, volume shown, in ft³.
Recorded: 471355.82 ft³
